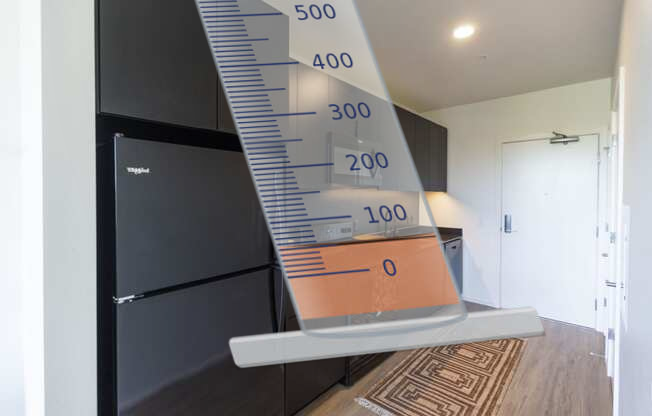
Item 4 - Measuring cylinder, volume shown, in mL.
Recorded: 50 mL
